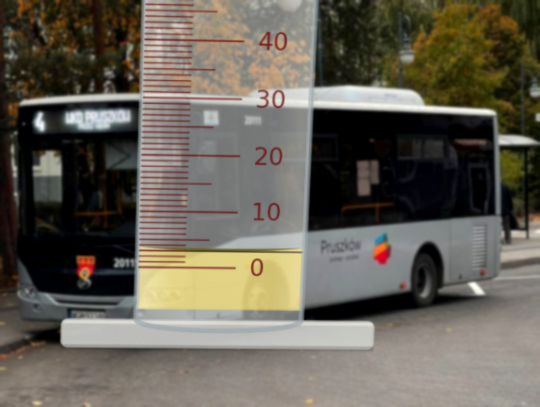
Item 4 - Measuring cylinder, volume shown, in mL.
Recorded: 3 mL
